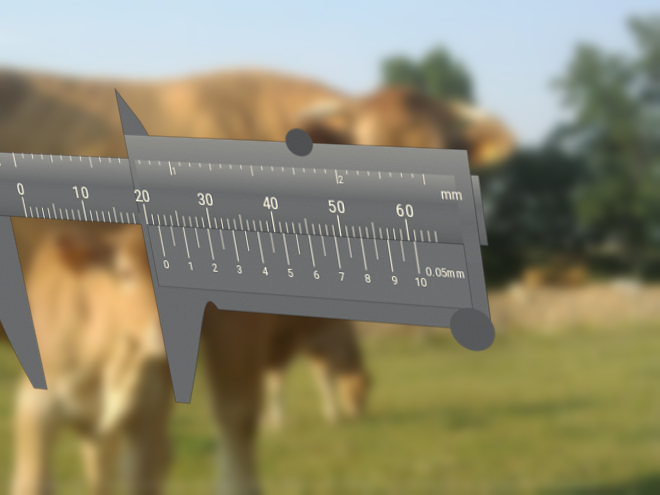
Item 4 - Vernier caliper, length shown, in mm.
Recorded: 21.8 mm
